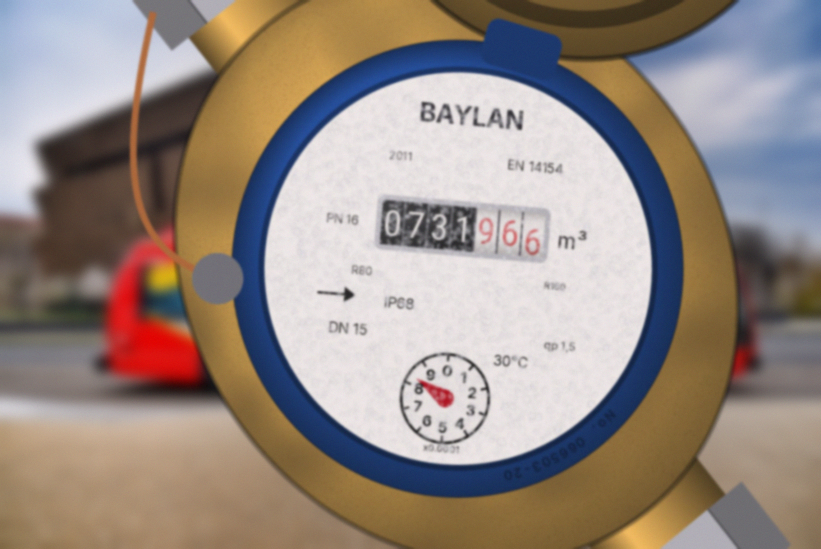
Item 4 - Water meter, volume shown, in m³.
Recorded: 731.9658 m³
